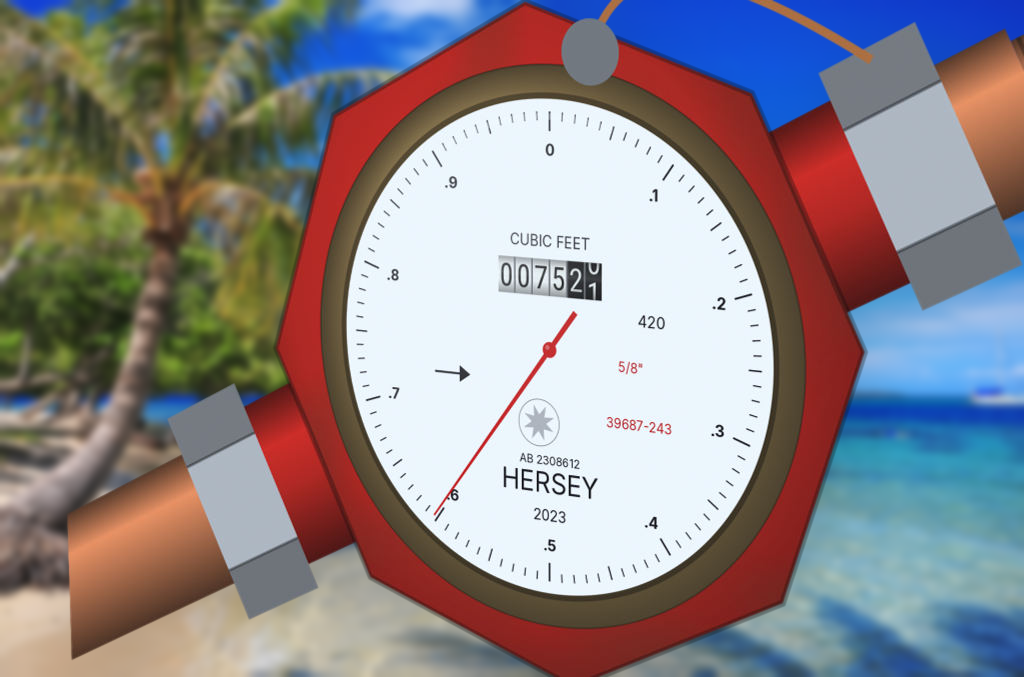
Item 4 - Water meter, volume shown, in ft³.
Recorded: 7520.60 ft³
